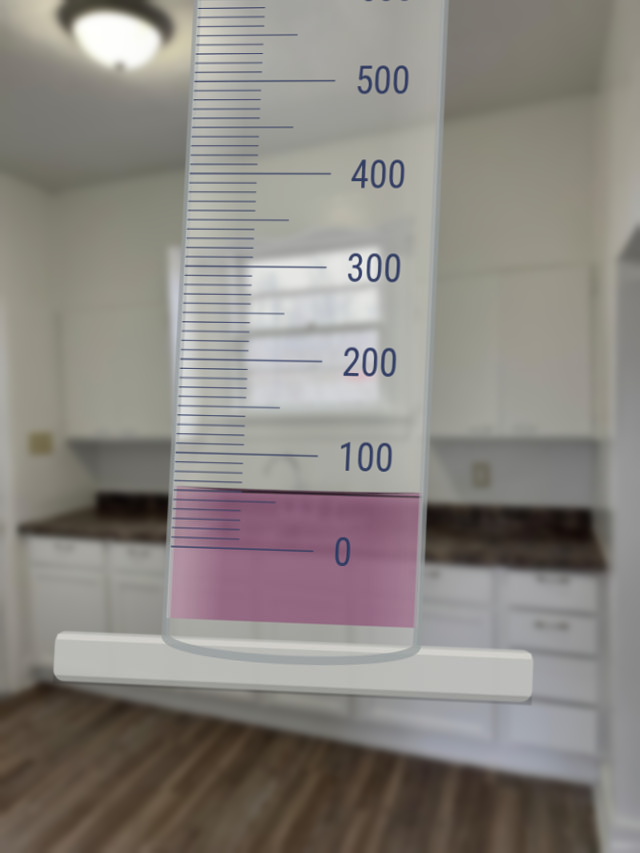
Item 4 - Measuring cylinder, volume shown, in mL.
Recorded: 60 mL
